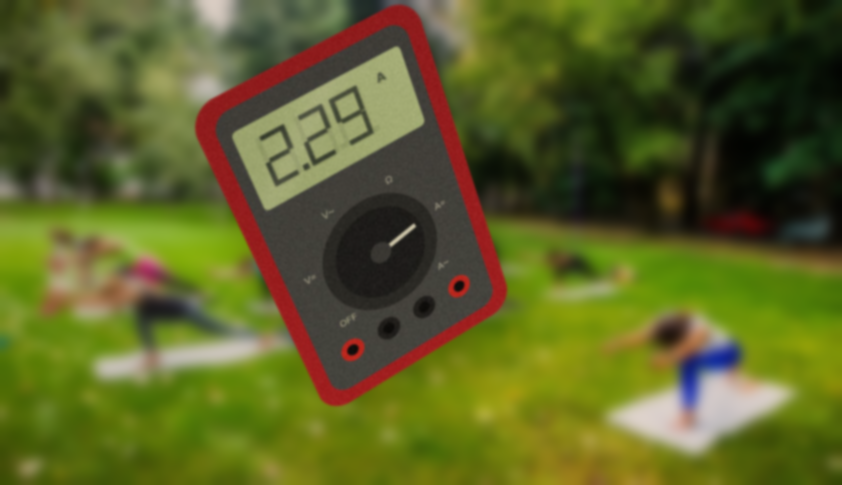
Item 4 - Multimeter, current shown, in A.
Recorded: 2.29 A
